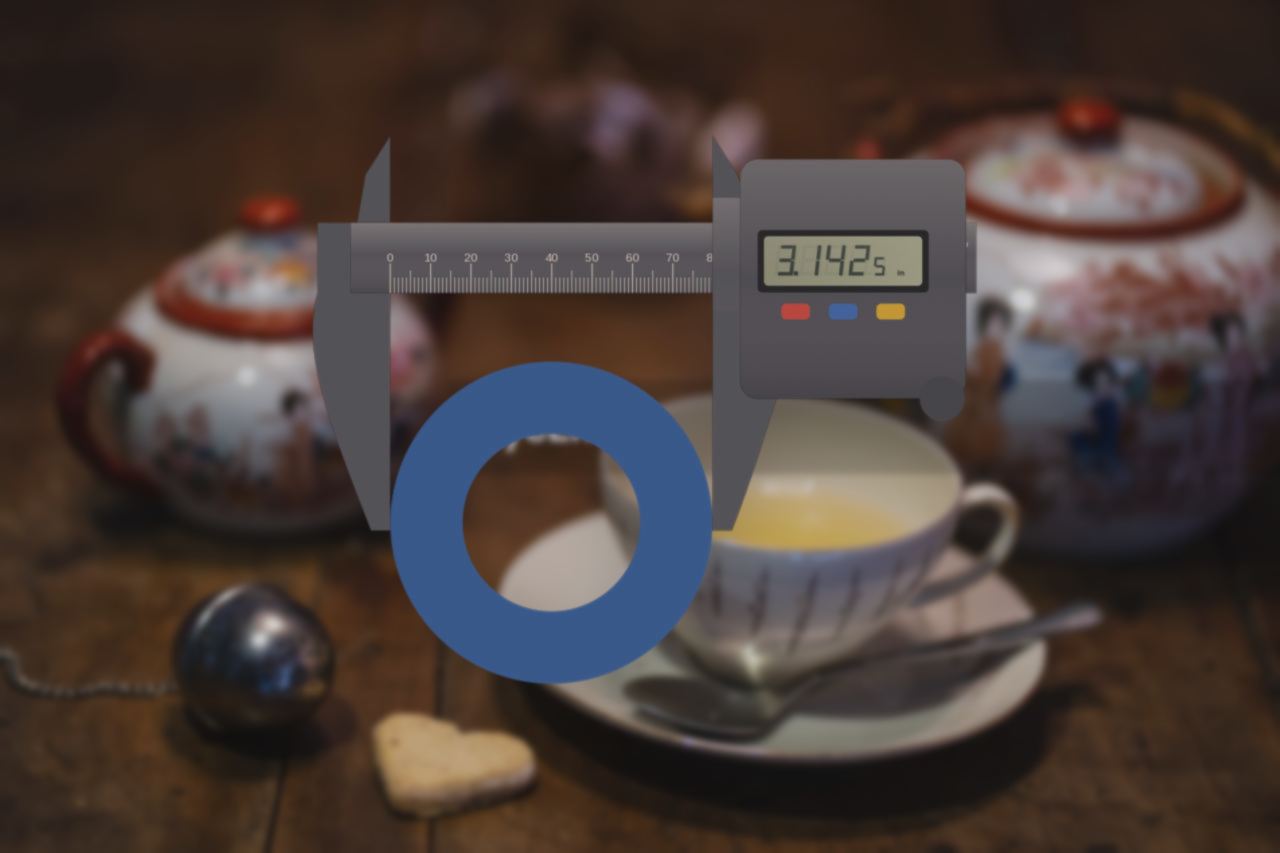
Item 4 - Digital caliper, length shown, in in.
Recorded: 3.1425 in
